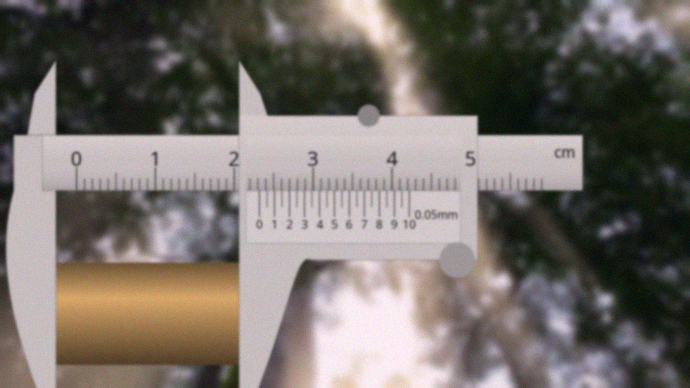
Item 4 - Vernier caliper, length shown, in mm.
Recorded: 23.2 mm
